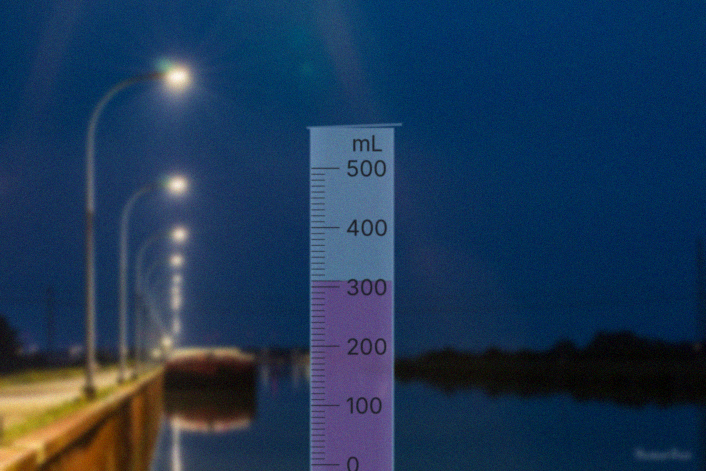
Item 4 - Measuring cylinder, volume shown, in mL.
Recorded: 310 mL
